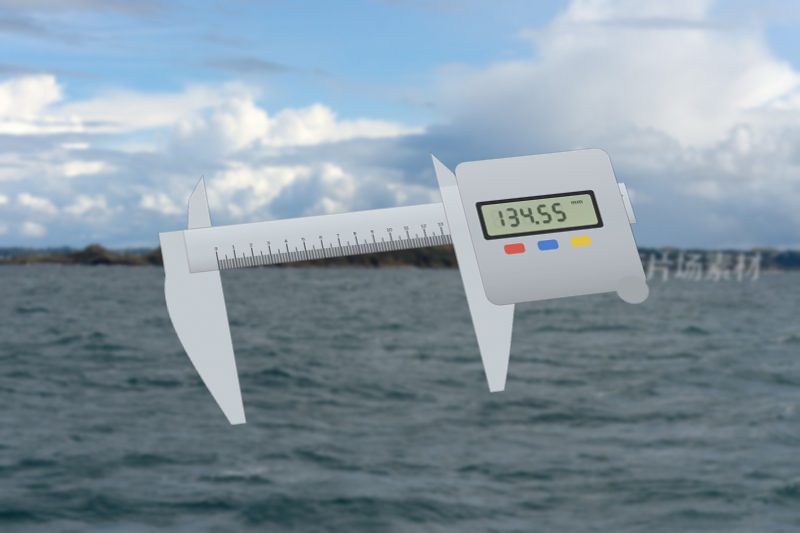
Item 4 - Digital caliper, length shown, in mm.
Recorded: 134.55 mm
